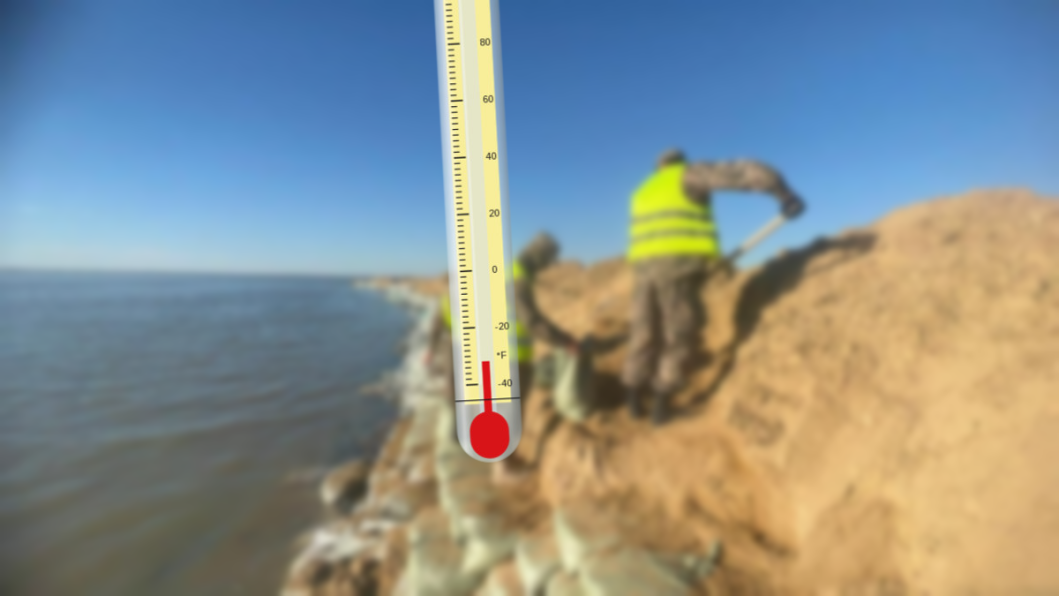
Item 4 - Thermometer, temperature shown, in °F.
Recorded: -32 °F
